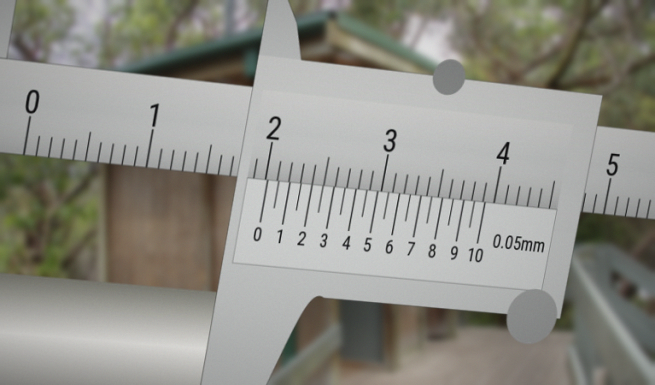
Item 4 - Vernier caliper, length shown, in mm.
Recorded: 20.2 mm
